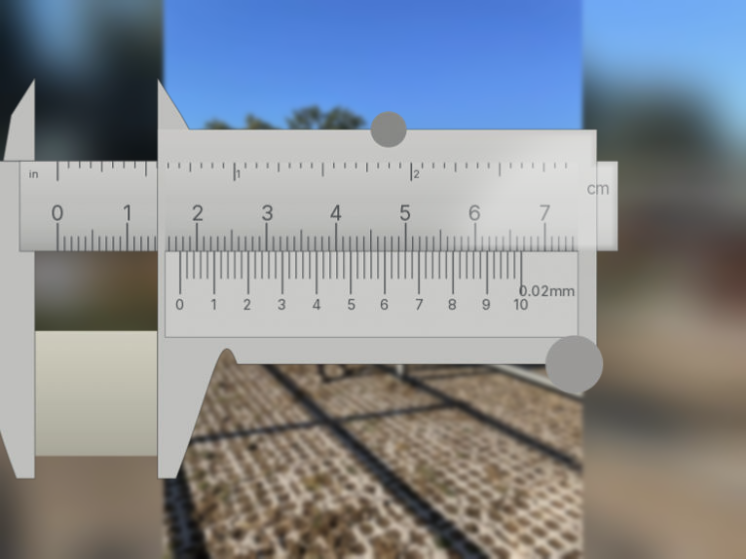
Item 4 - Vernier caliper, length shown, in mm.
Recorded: 17.6 mm
